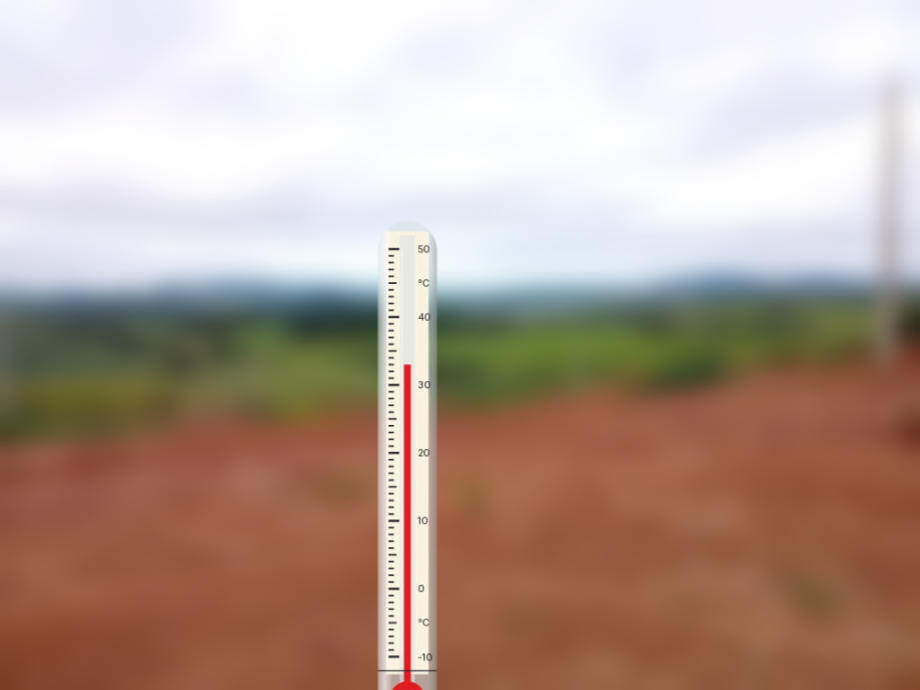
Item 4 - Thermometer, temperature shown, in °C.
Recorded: 33 °C
